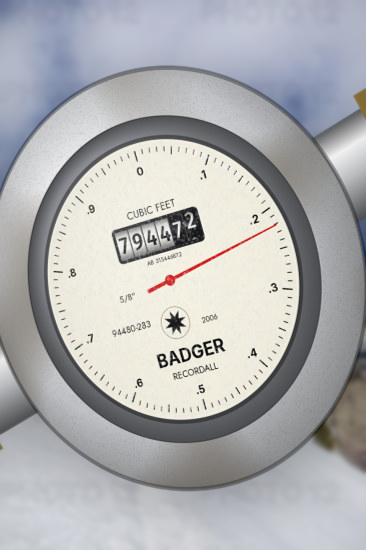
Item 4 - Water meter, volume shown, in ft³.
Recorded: 794472.22 ft³
